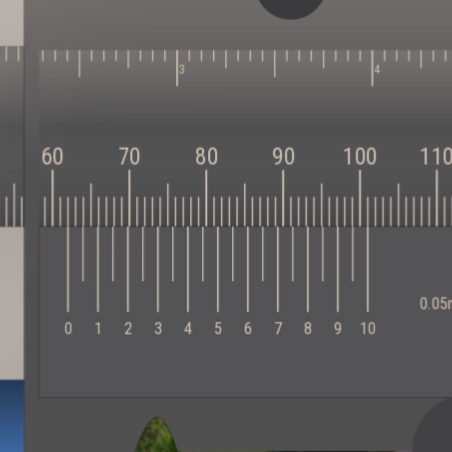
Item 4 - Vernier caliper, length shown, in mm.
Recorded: 62.0 mm
